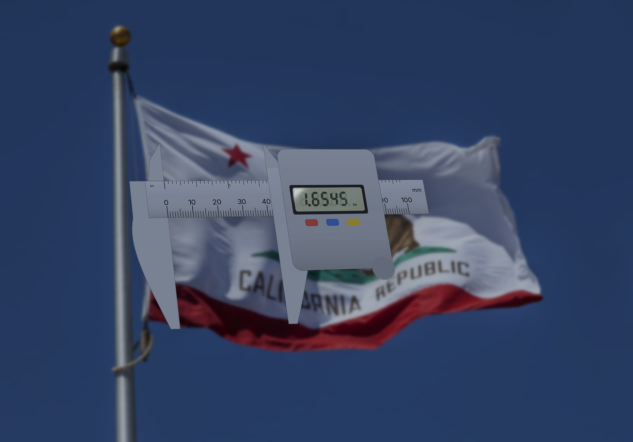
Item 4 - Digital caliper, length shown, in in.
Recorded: 1.6545 in
